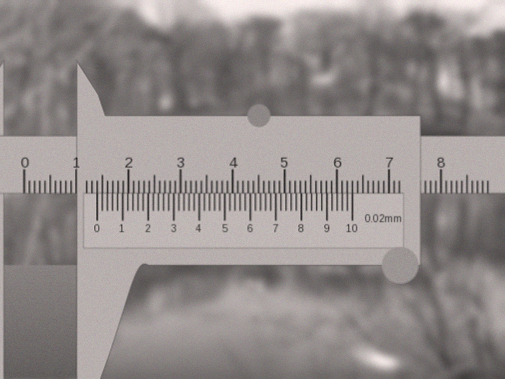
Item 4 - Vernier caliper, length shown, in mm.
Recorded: 14.0 mm
